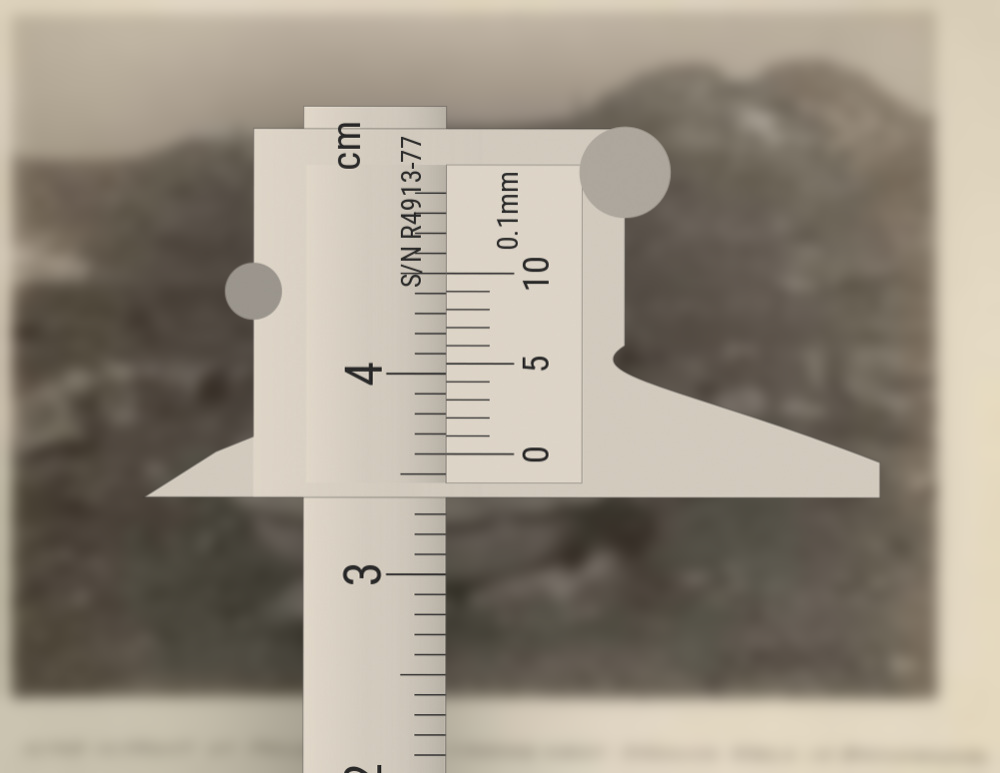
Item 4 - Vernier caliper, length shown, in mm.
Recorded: 36.0 mm
